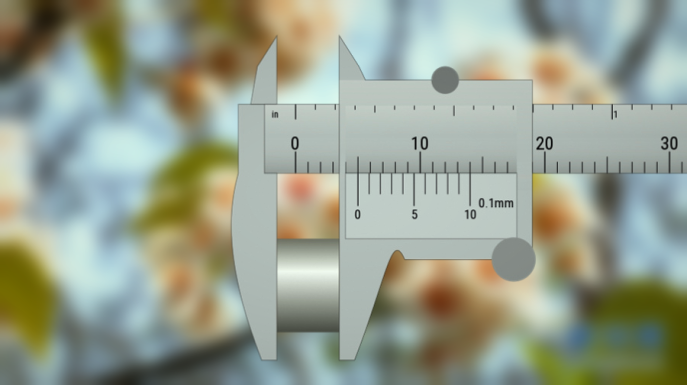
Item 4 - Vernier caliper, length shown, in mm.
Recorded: 5.0 mm
